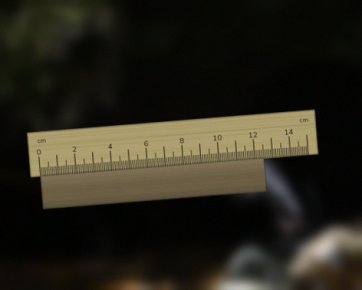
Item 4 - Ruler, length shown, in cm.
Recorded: 12.5 cm
